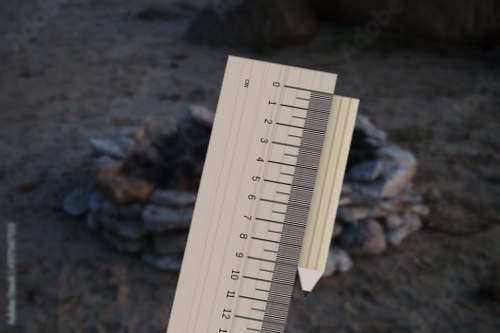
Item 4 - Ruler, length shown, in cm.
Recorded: 10.5 cm
